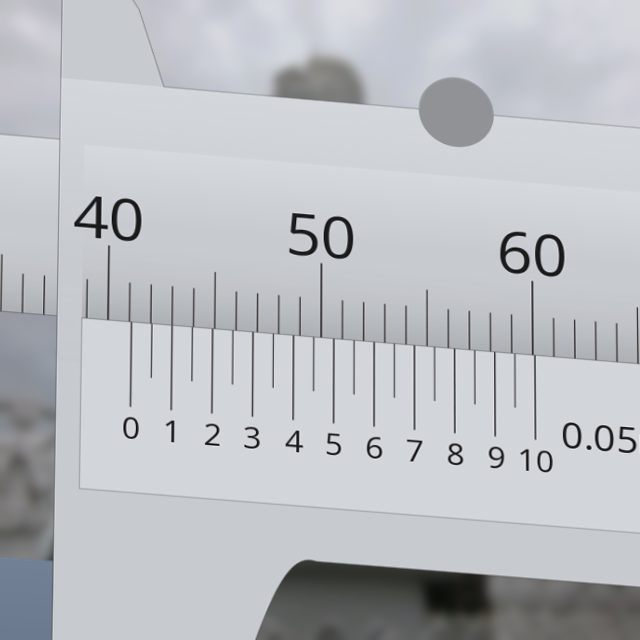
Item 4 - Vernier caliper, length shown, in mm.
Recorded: 41.1 mm
